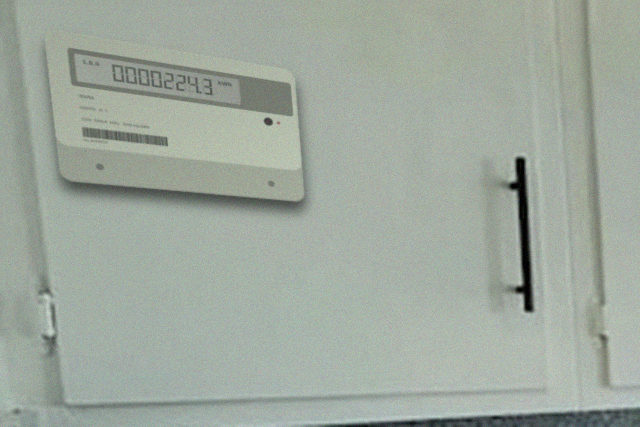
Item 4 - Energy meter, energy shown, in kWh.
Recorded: 224.3 kWh
